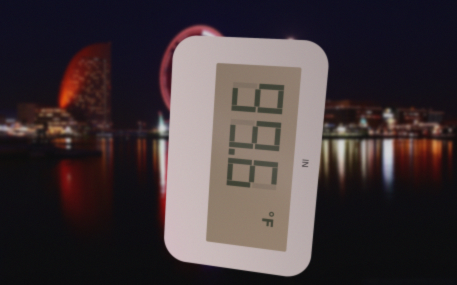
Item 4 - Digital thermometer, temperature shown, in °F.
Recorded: 99.6 °F
